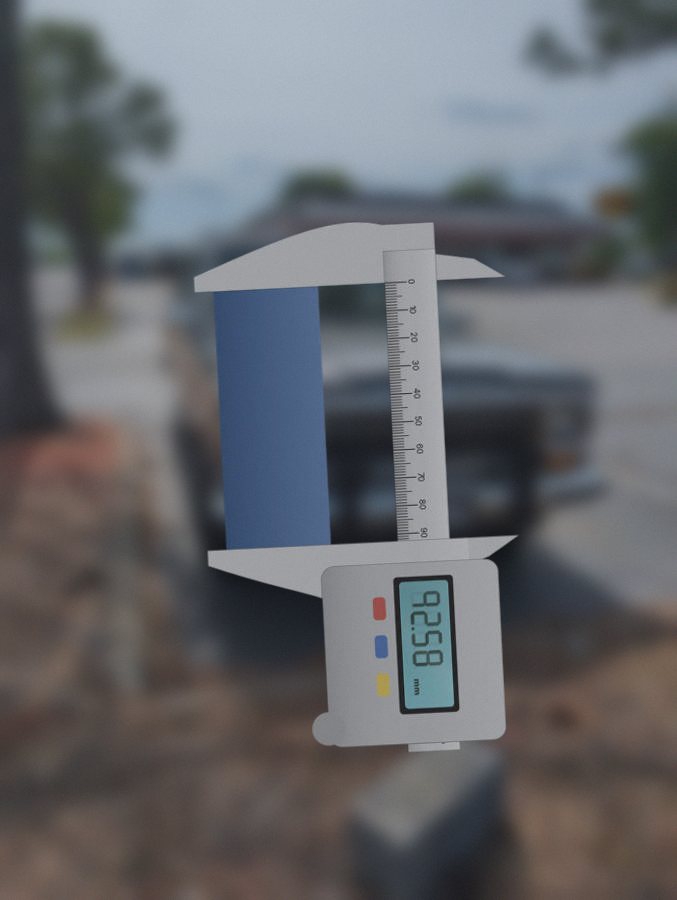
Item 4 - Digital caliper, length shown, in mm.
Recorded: 92.58 mm
